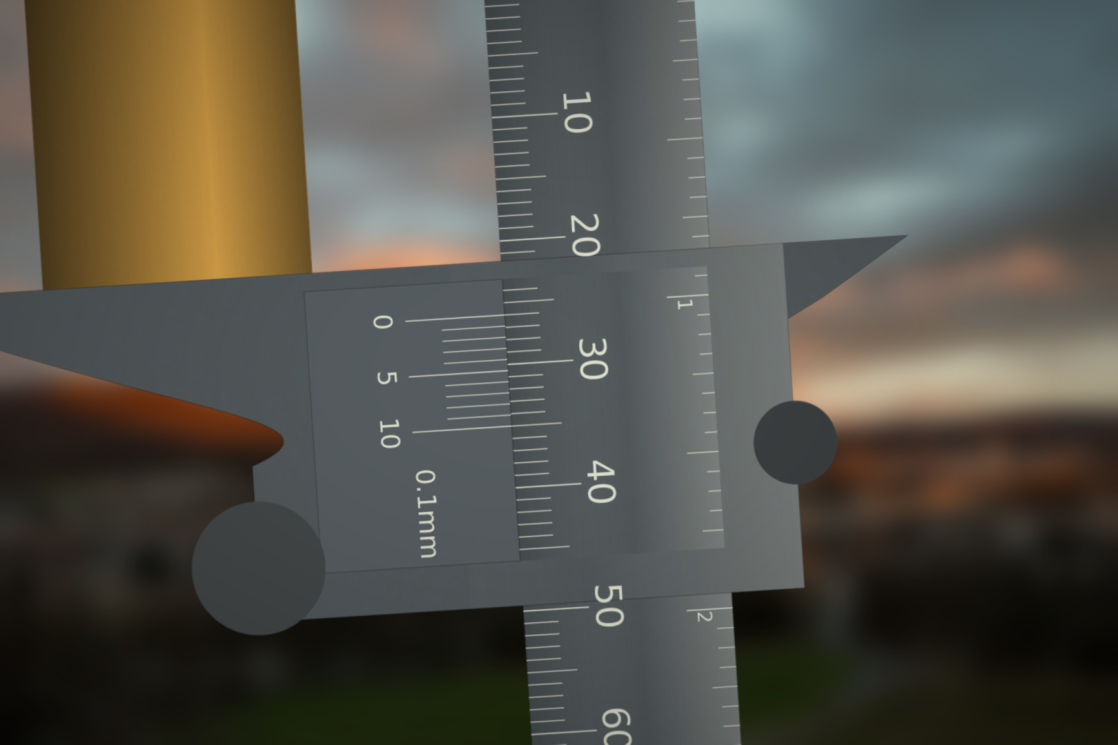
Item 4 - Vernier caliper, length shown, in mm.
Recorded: 26.0 mm
